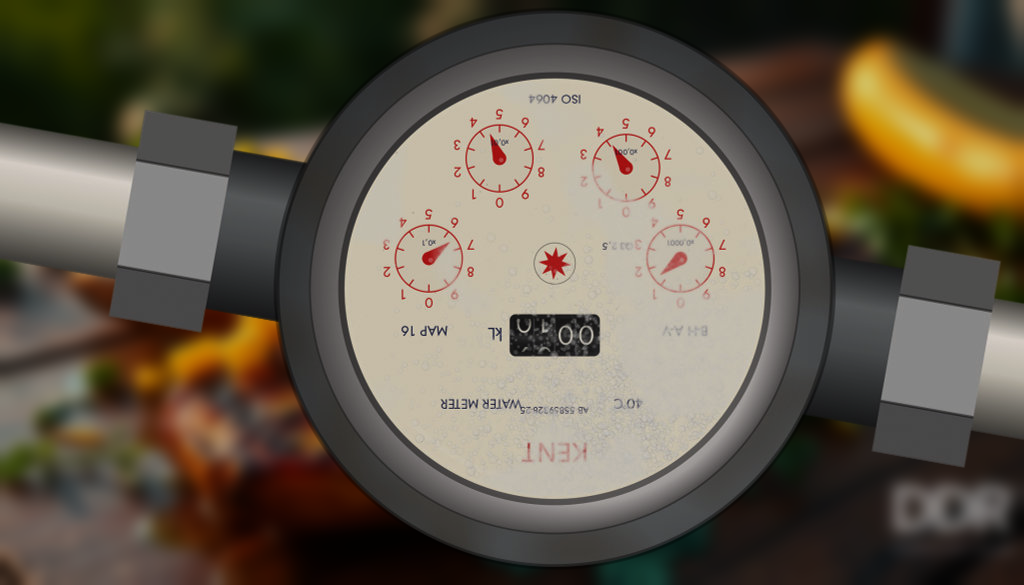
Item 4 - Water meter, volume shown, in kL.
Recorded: 9.6441 kL
